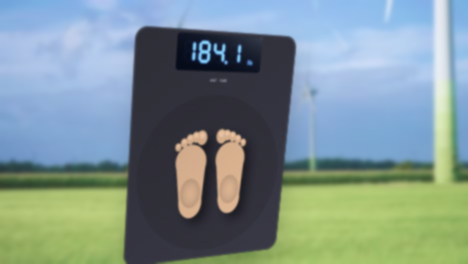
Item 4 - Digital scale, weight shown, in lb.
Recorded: 184.1 lb
